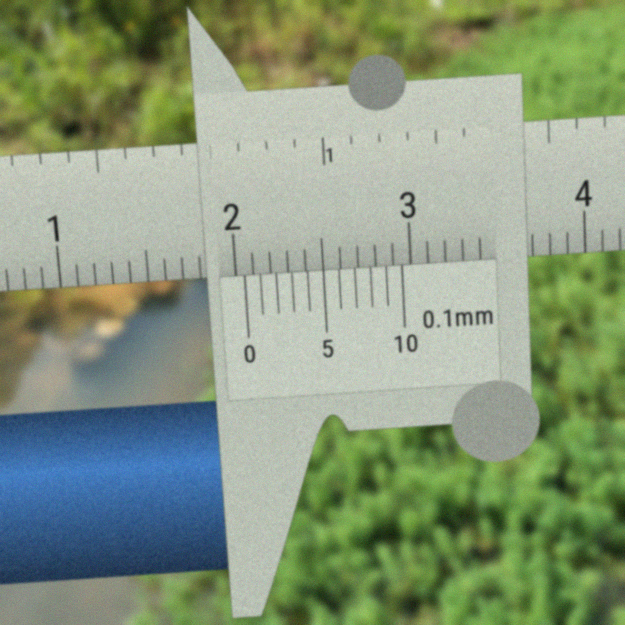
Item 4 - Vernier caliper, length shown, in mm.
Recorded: 20.5 mm
